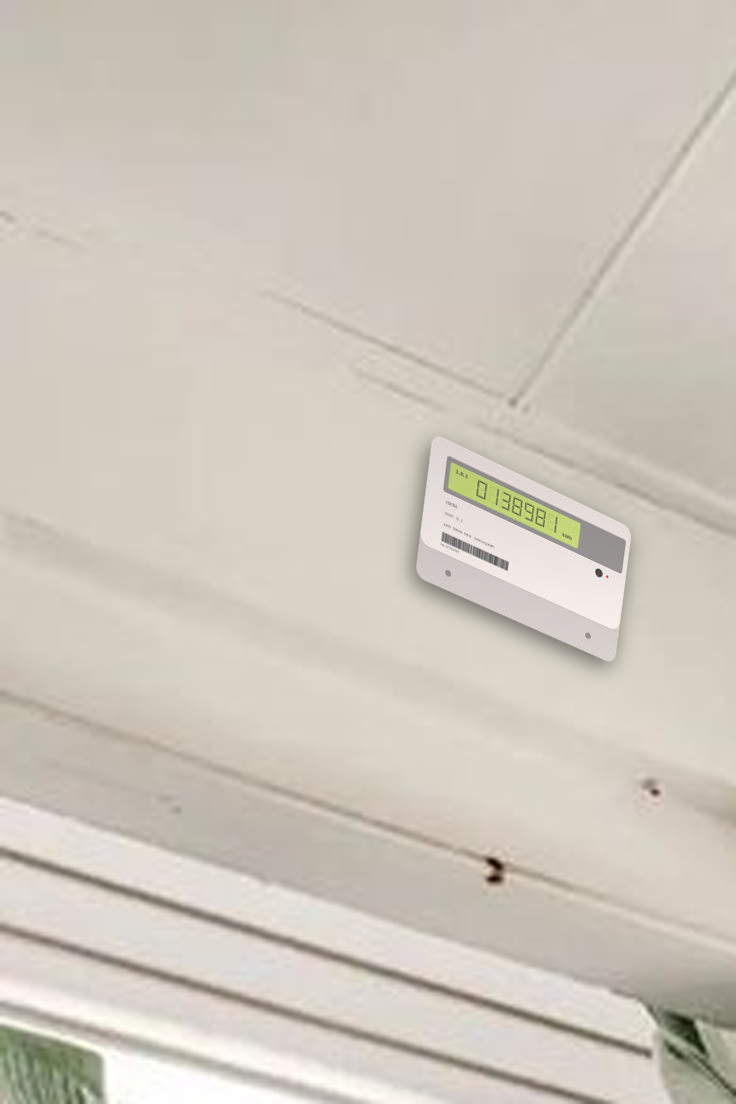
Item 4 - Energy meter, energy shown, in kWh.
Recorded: 138981 kWh
